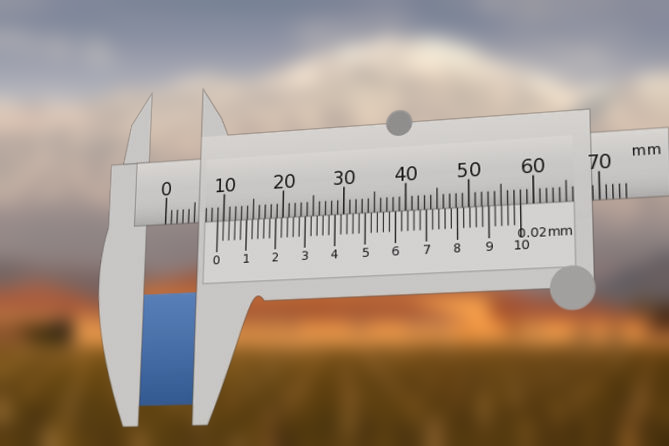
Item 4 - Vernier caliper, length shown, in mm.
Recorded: 9.0 mm
